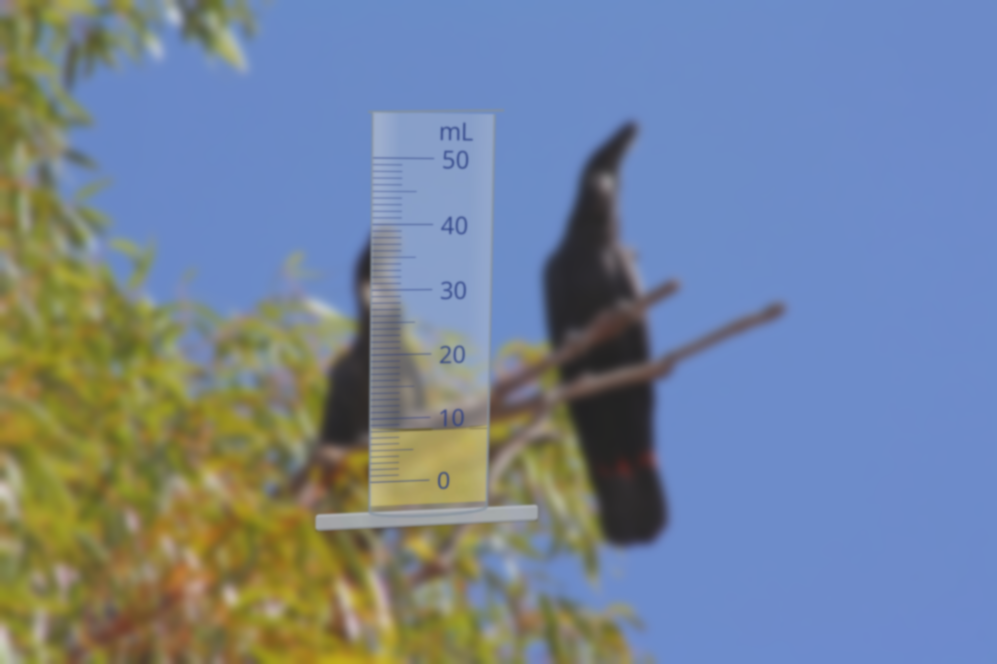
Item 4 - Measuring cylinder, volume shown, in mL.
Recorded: 8 mL
